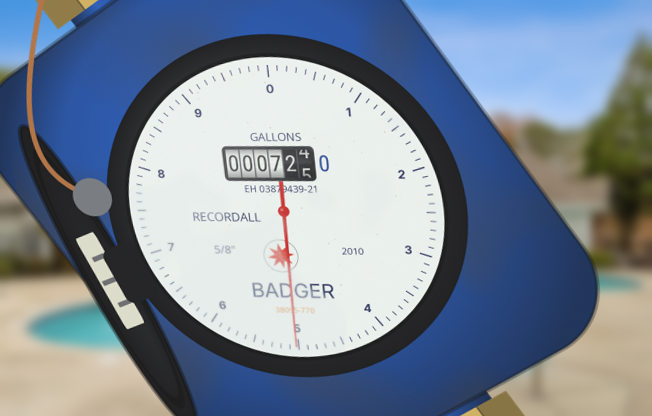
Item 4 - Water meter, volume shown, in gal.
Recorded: 7245.0 gal
